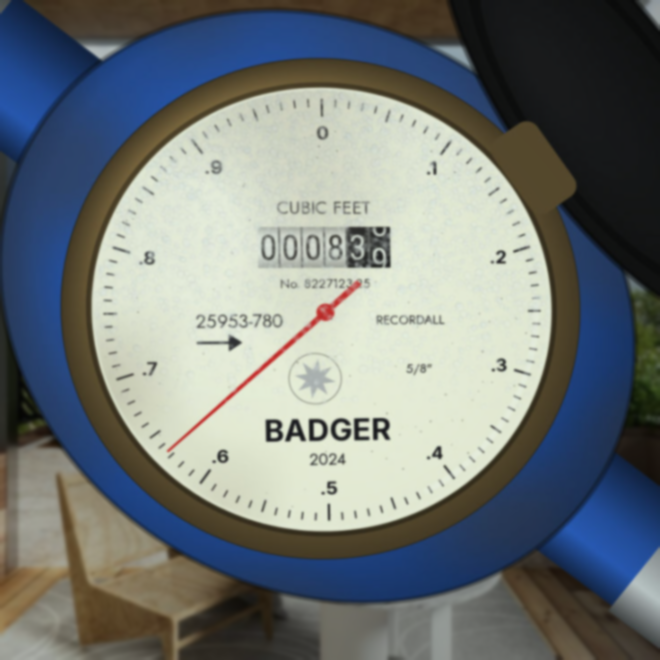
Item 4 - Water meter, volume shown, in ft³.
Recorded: 838.63 ft³
